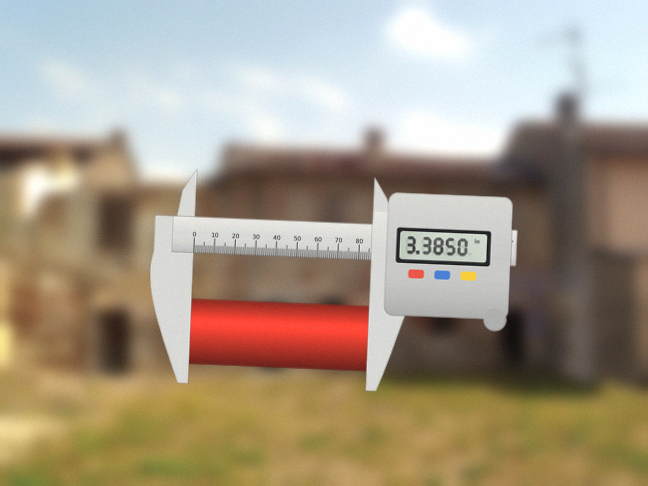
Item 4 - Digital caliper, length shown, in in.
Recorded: 3.3850 in
